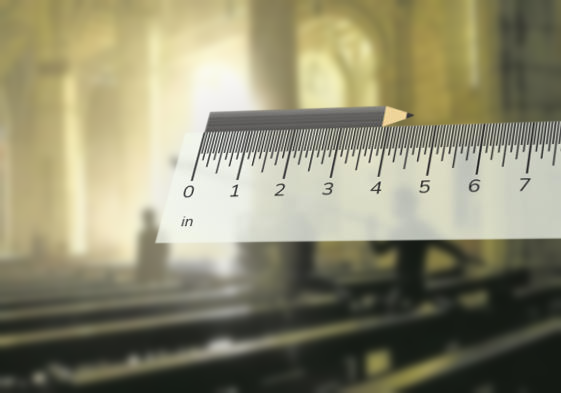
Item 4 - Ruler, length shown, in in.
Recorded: 4.5 in
